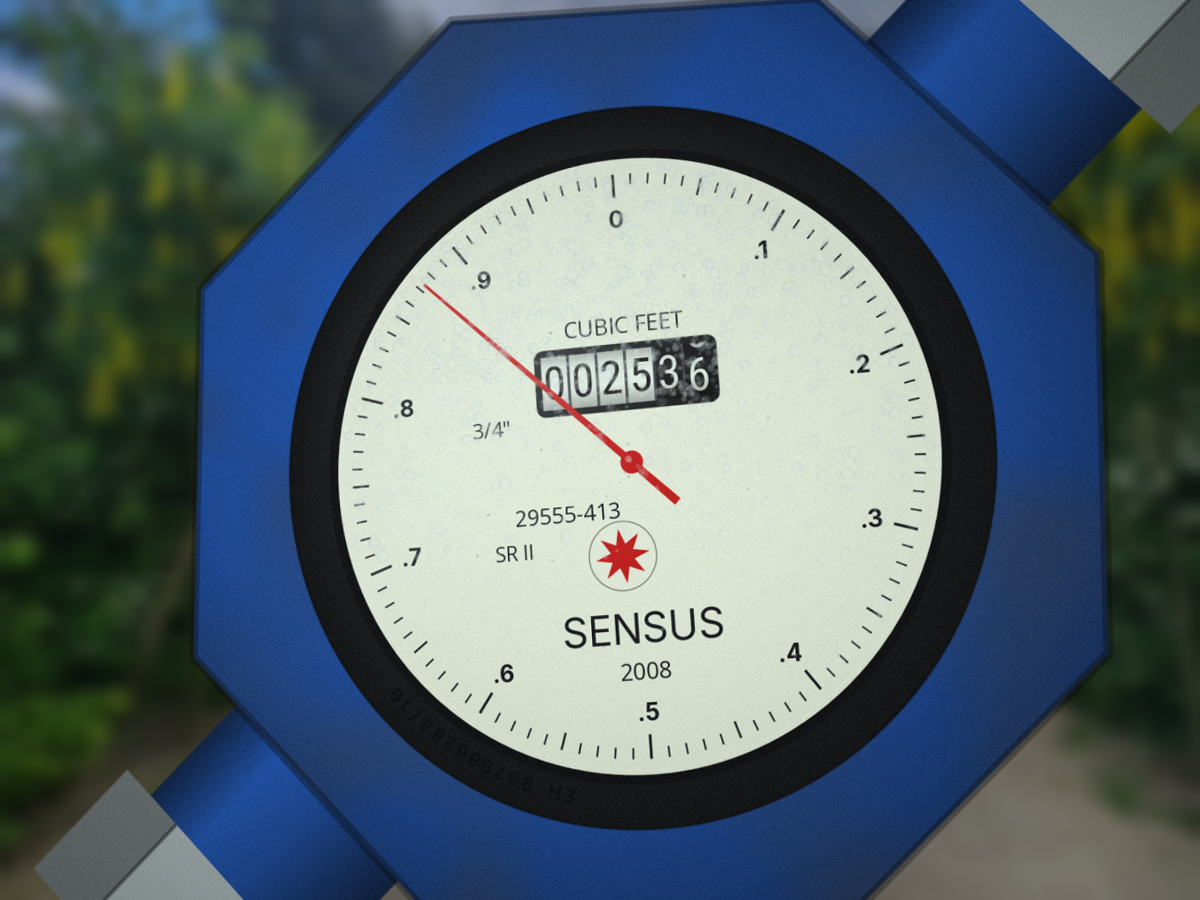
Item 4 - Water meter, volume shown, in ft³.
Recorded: 2535.87 ft³
